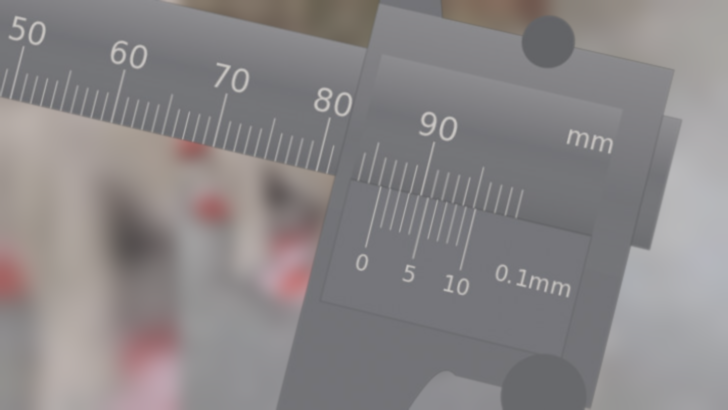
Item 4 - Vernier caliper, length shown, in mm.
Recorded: 86.2 mm
